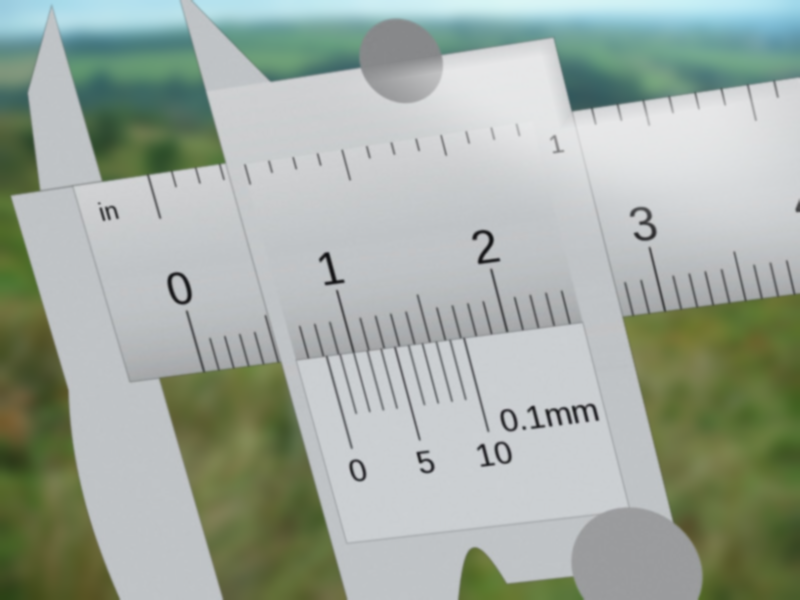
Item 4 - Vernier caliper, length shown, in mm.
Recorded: 8.2 mm
